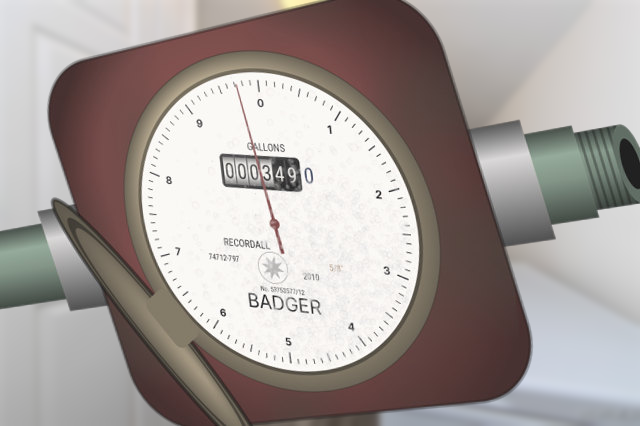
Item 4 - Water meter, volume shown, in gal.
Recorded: 3489.7 gal
